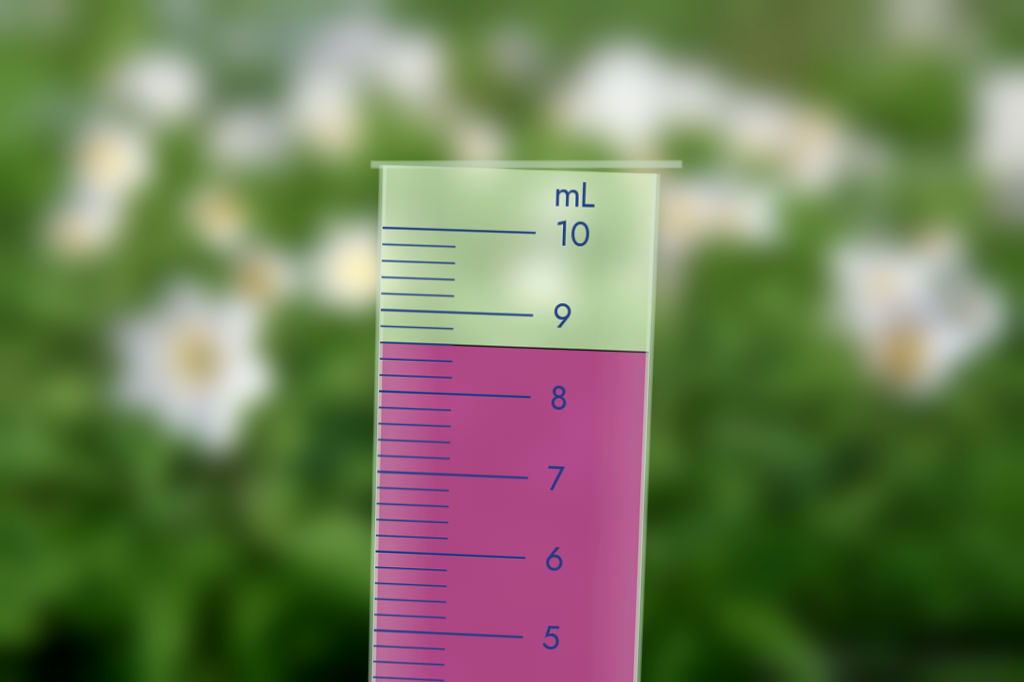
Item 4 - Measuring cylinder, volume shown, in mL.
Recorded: 8.6 mL
